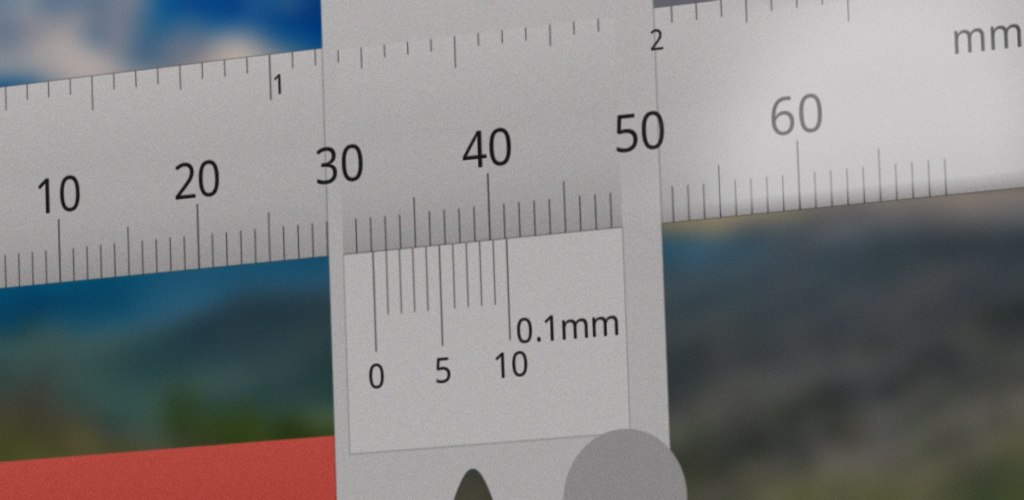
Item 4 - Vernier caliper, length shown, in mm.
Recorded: 32.1 mm
